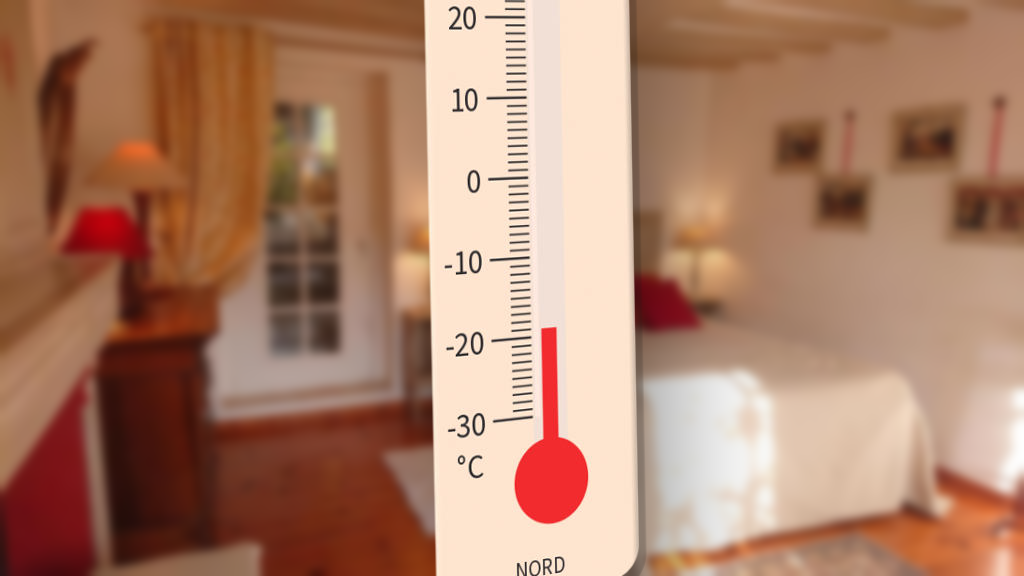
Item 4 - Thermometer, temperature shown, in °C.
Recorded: -19 °C
